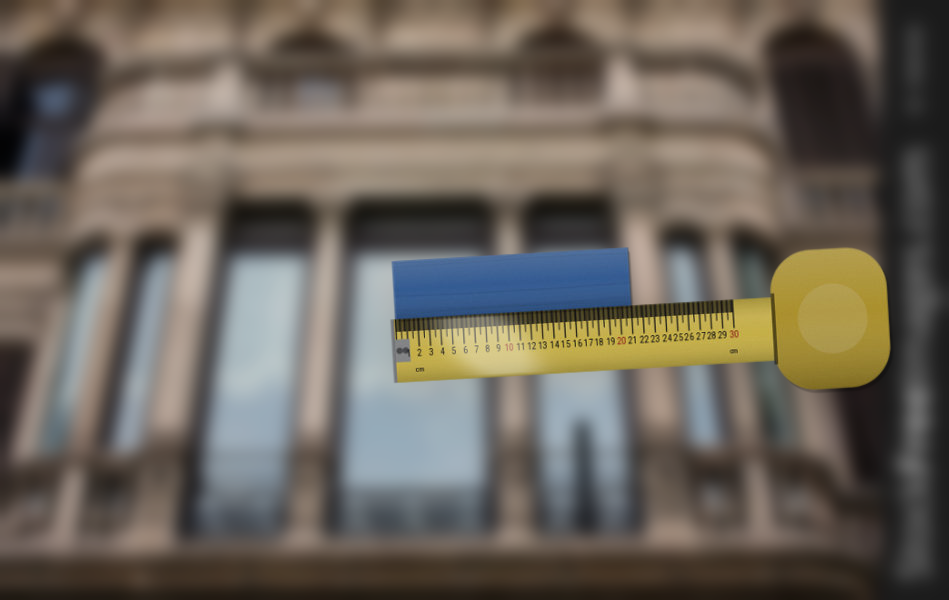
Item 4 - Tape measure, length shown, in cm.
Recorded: 21 cm
